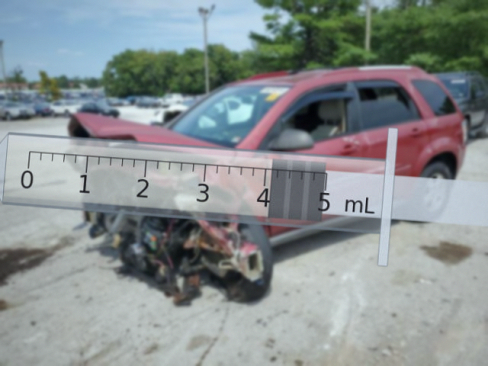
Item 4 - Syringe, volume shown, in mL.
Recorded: 4.1 mL
